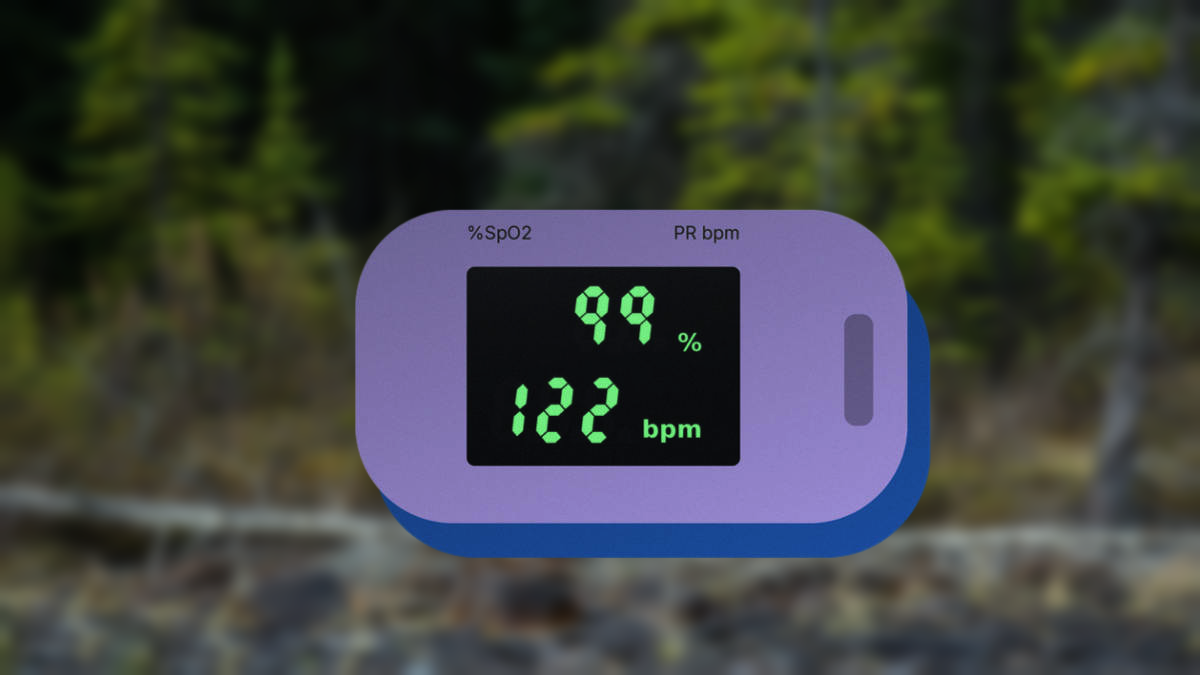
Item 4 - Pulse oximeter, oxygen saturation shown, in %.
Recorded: 99 %
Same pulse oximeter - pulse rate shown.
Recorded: 122 bpm
